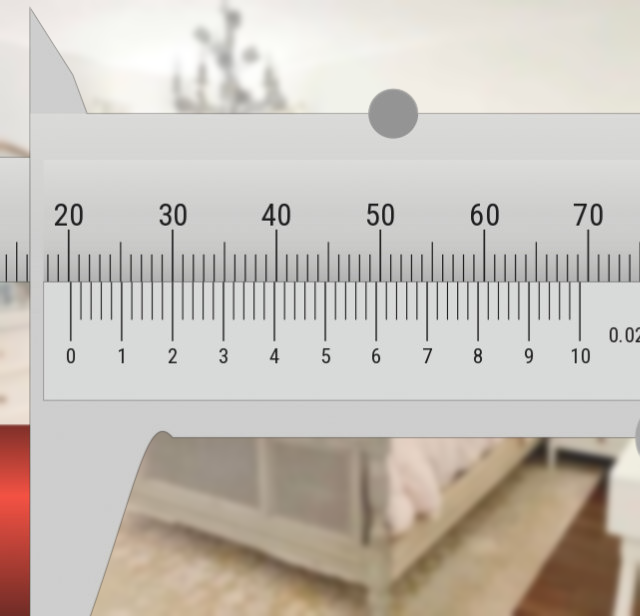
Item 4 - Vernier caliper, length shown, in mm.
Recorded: 20.2 mm
